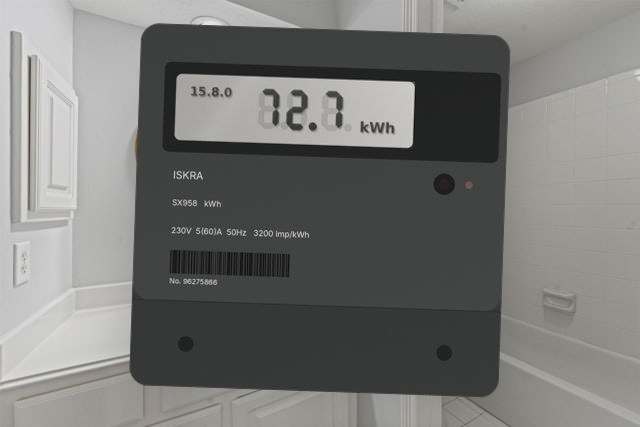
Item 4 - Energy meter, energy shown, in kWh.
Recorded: 72.7 kWh
